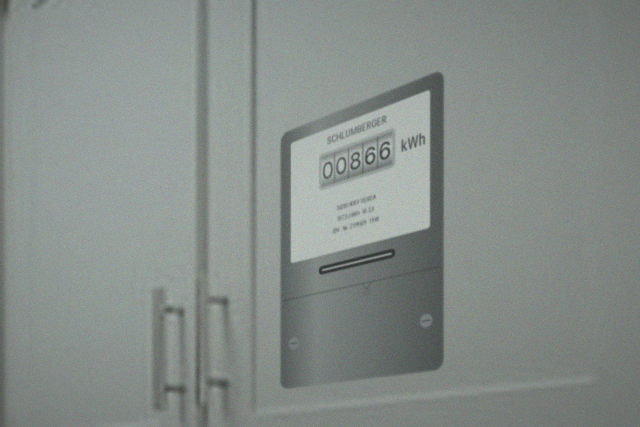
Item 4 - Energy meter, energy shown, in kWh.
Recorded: 866 kWh
